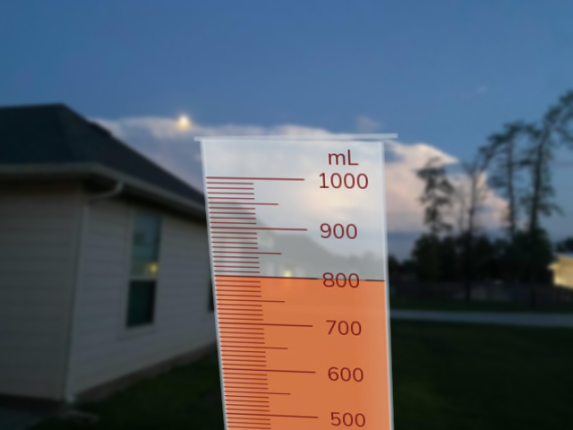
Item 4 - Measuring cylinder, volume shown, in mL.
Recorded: 800 mL
